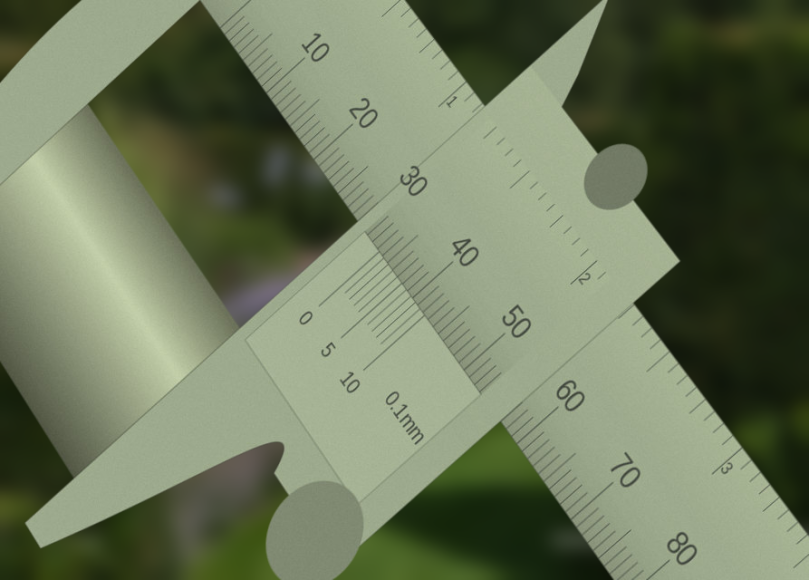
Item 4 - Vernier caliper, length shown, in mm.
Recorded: 33.4 mm
